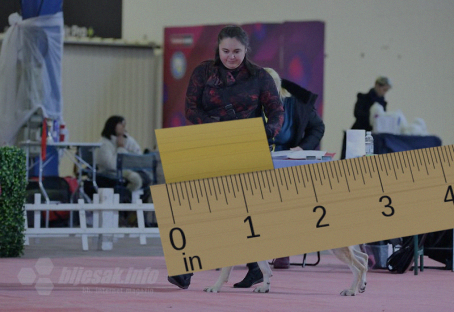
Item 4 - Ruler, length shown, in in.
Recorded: 1.5 in
